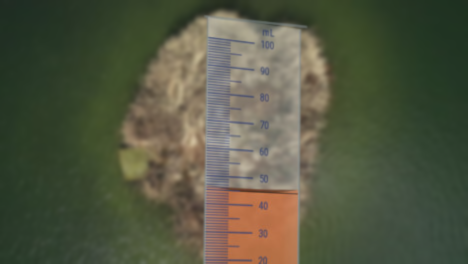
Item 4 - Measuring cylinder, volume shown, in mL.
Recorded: 45 mL
